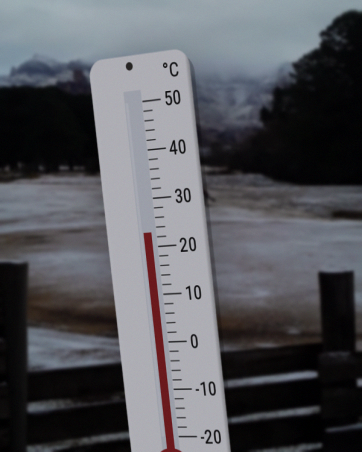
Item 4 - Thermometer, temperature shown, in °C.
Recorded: 23 °C
